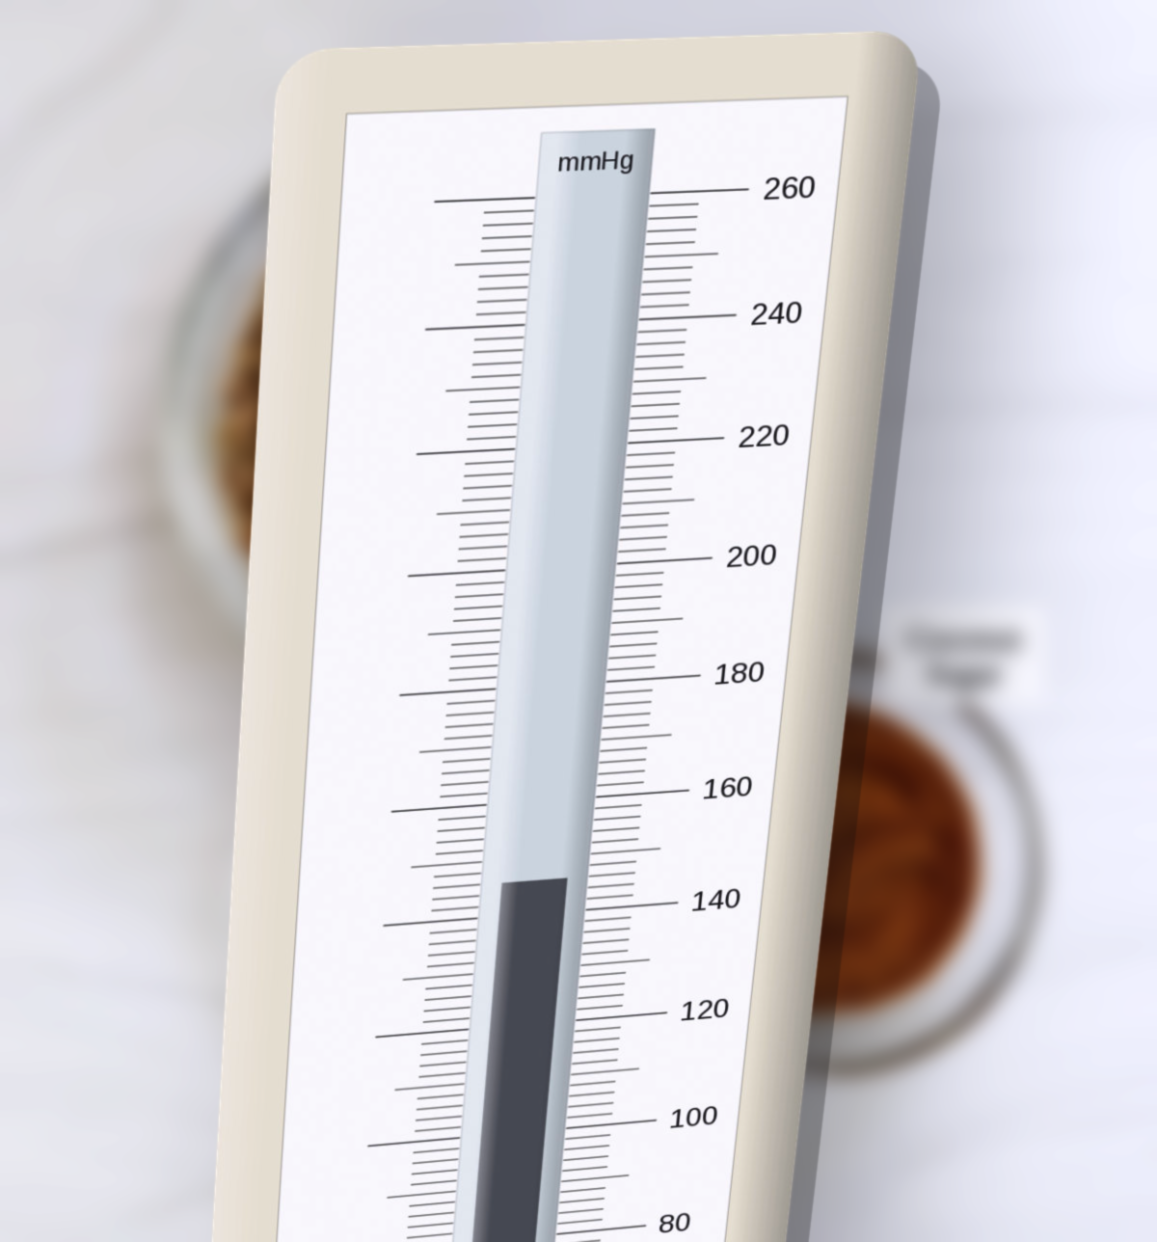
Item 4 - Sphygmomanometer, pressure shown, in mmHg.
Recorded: 146 mmHg
